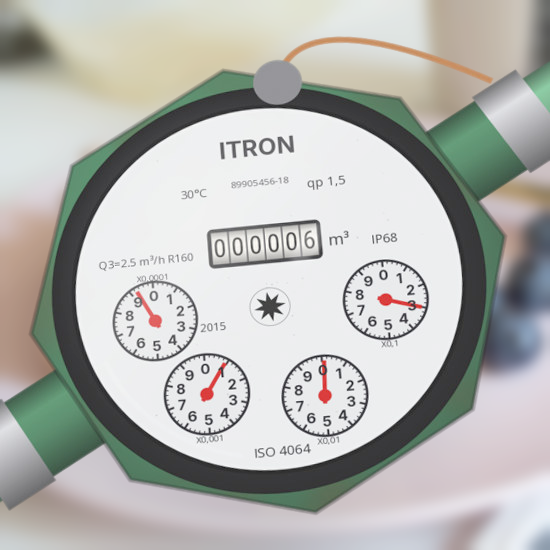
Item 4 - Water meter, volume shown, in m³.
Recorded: 6.3009 m³
